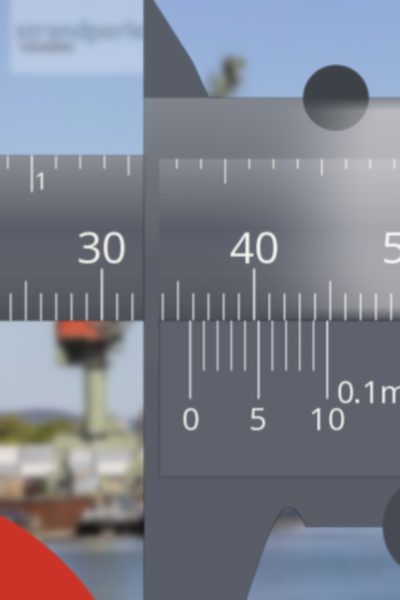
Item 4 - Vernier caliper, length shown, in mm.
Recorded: 35.8 mm
